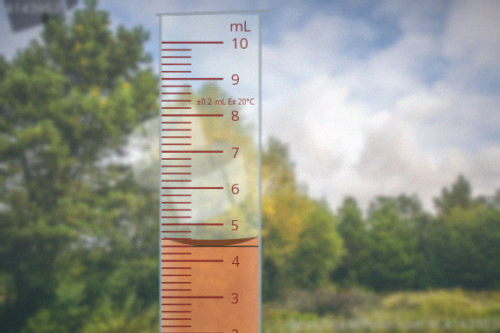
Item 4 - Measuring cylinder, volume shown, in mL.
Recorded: 4.4 mL
